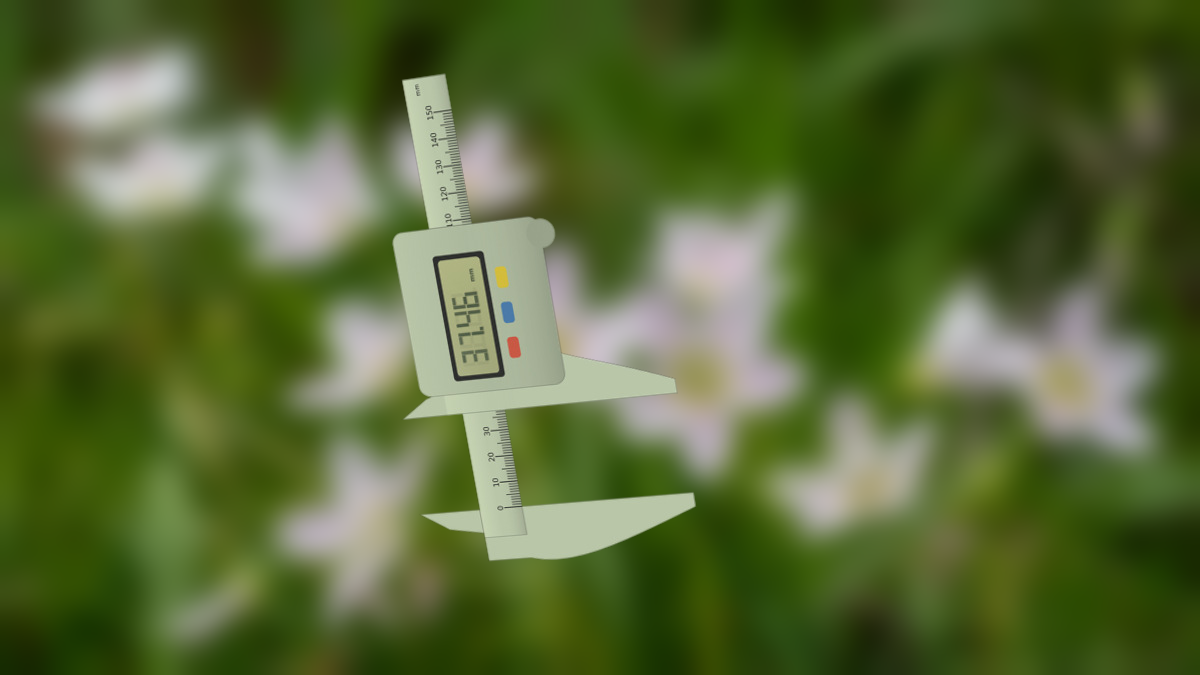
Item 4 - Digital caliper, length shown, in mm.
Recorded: 37.46 mm
